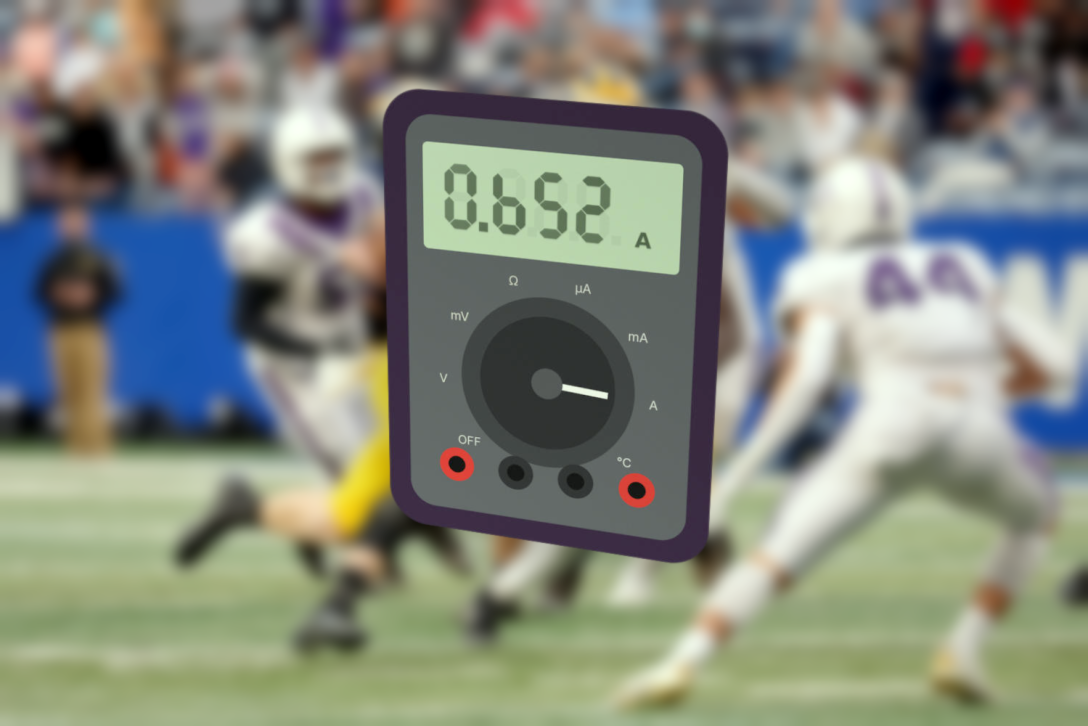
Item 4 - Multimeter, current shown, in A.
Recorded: 0.652 A
